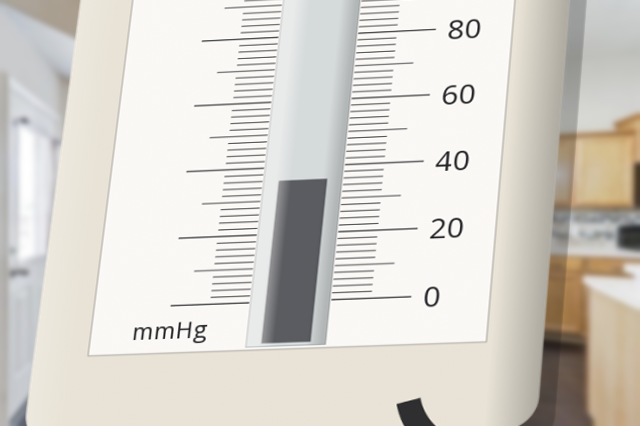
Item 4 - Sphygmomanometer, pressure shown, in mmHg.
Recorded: 36 mmHg
